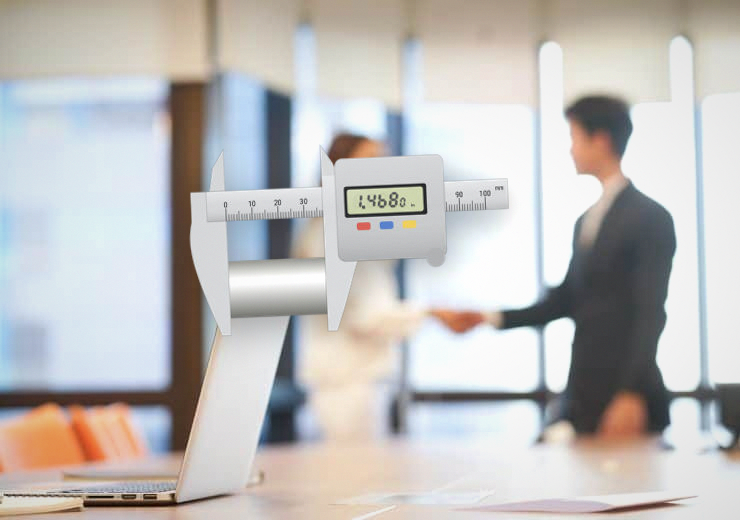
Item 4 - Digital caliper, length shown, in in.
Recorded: 1.4680 in
